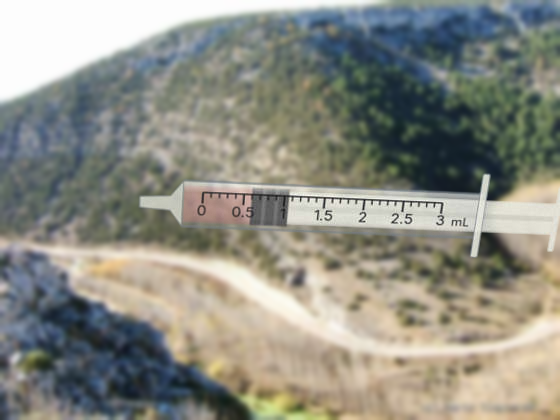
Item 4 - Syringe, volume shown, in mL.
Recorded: 0.6 mL
